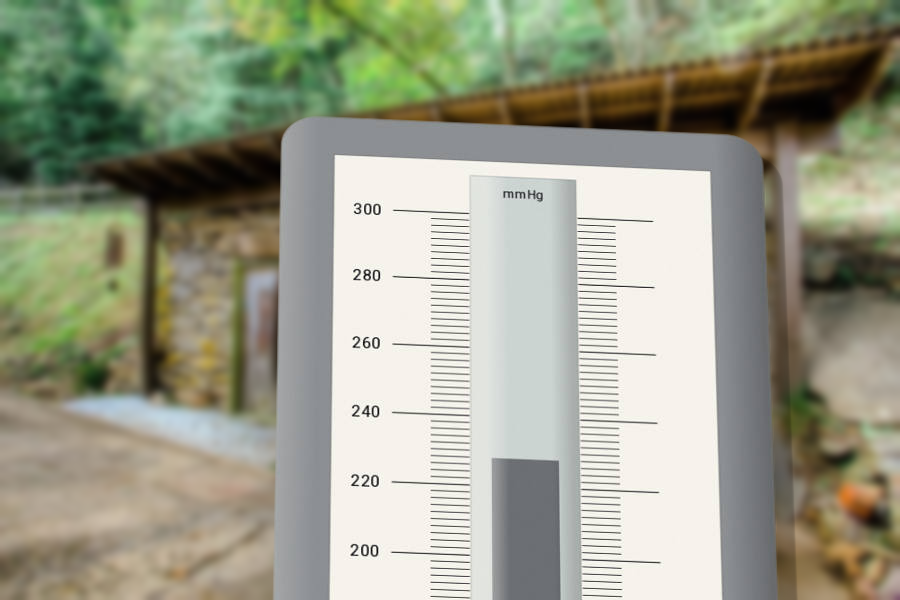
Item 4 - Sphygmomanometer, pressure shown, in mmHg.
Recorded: 228 mmHg
